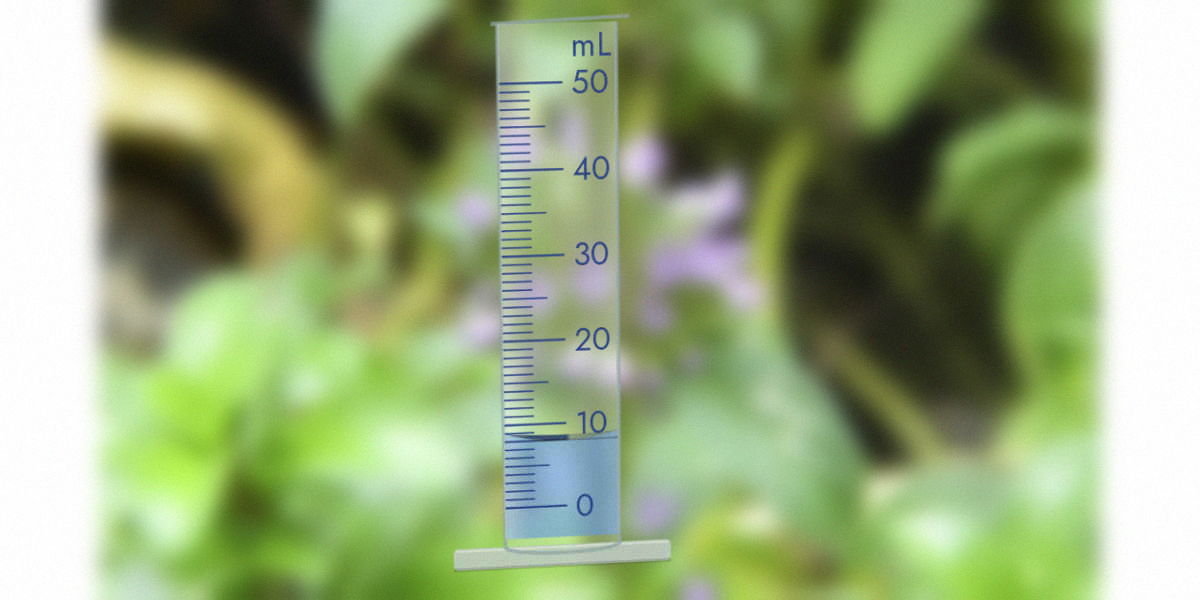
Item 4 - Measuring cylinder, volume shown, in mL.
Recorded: 8 mL
